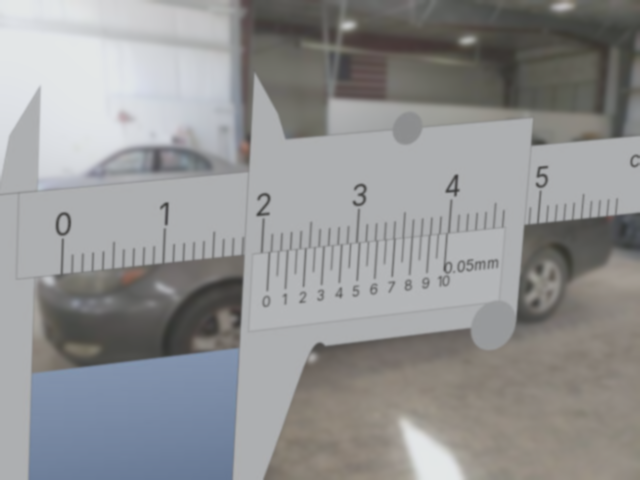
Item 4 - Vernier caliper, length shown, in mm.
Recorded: 20.8 mm
